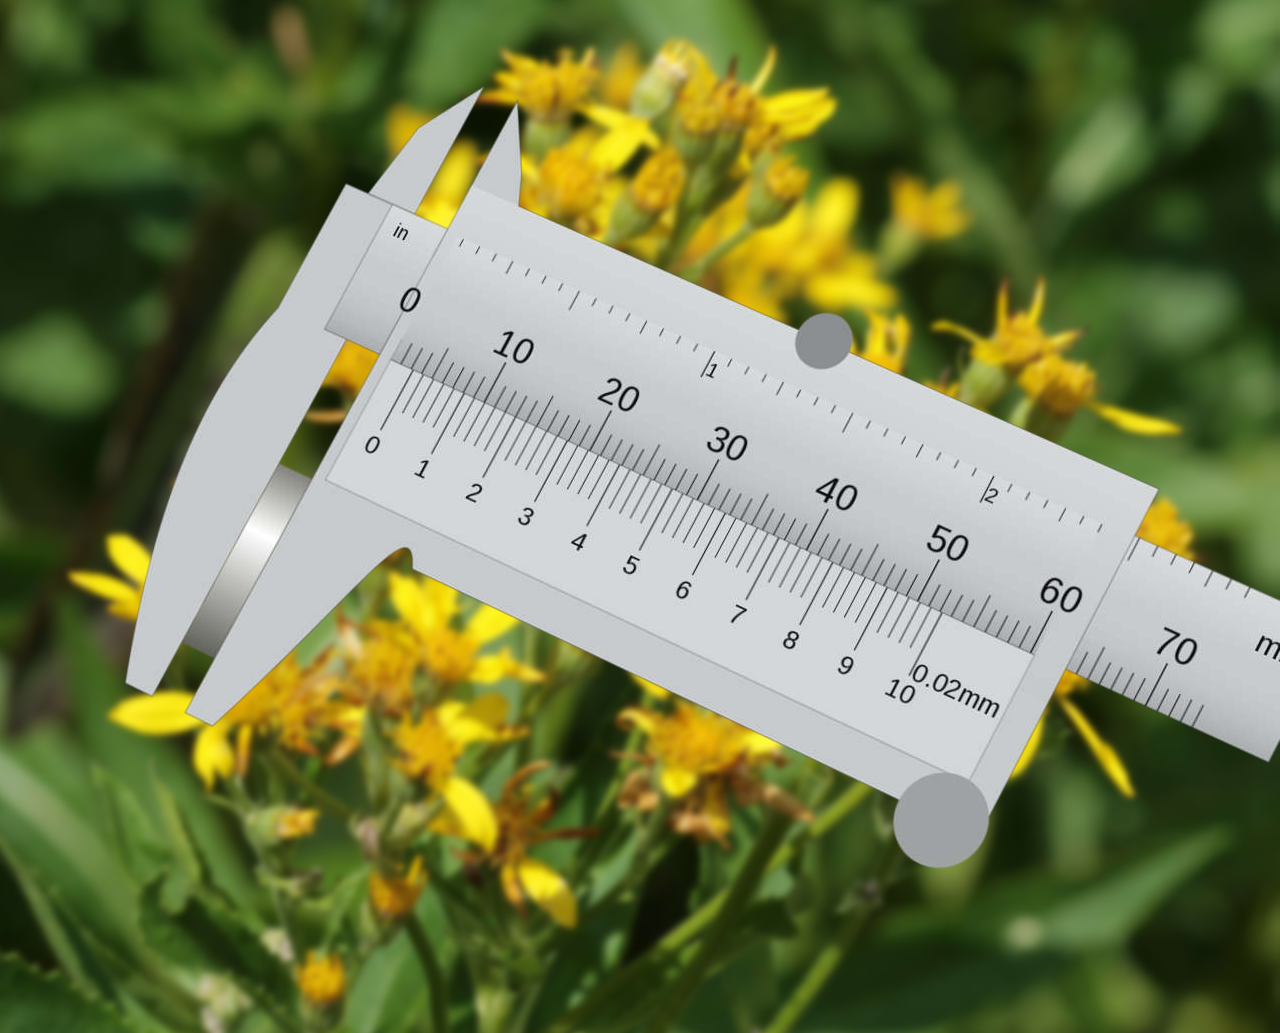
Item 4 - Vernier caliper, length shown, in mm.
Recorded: 3.2 mm
